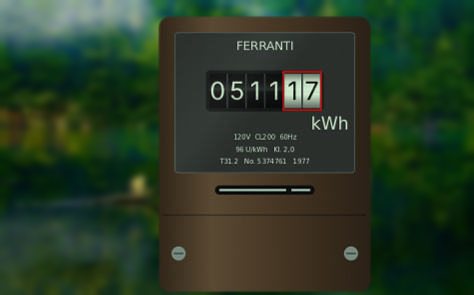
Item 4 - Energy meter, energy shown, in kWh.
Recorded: 511.17 kWh
